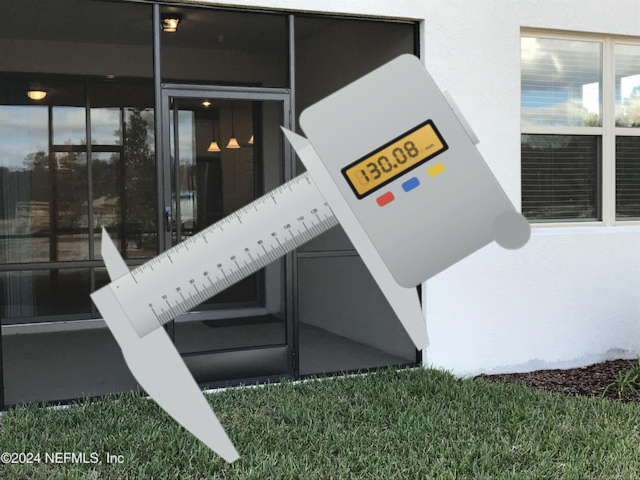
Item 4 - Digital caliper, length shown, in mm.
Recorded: 130.08 mm
